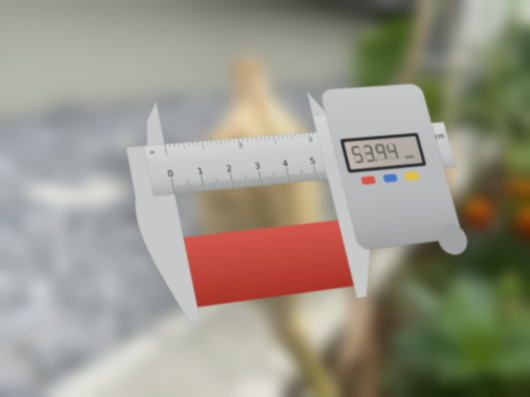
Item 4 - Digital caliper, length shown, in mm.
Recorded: 53.94 mm
